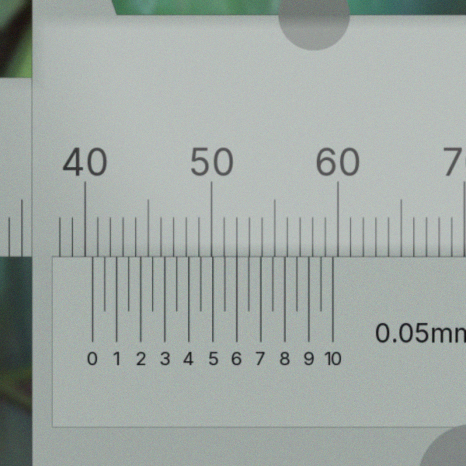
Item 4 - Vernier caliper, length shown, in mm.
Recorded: 40.6 mm
